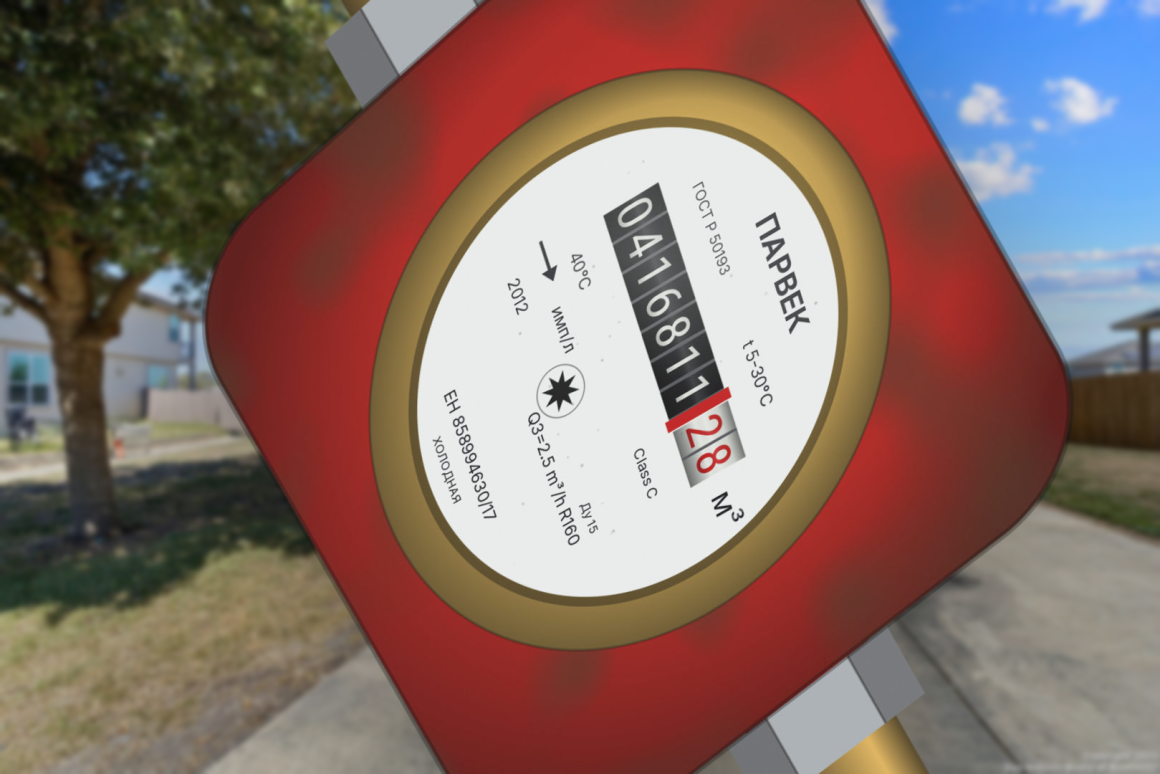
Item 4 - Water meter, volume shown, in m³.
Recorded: 416811.28 m³
